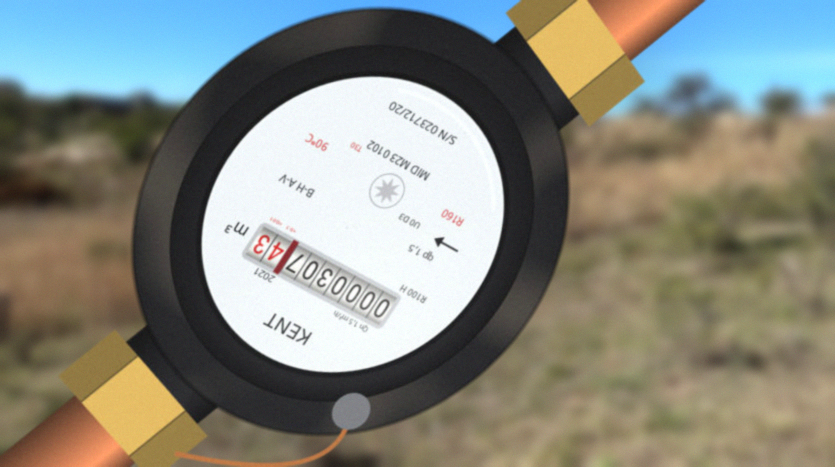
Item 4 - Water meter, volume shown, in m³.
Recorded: 307.43 m³
